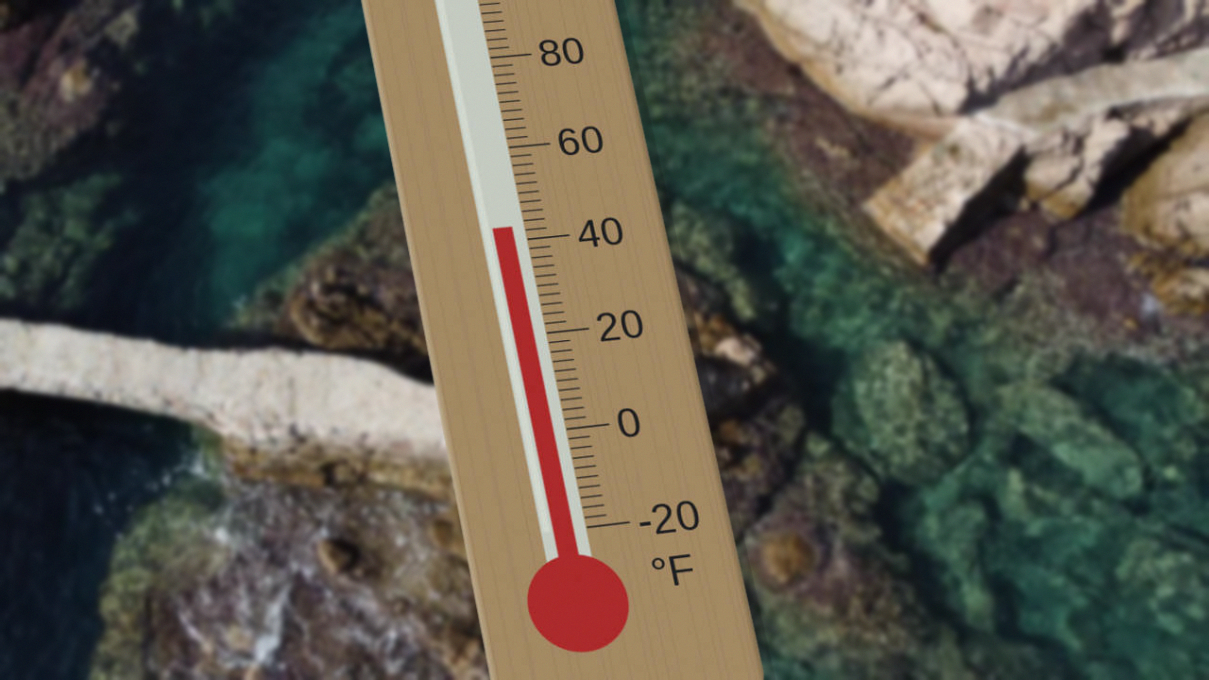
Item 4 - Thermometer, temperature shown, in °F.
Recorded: 43 °F
